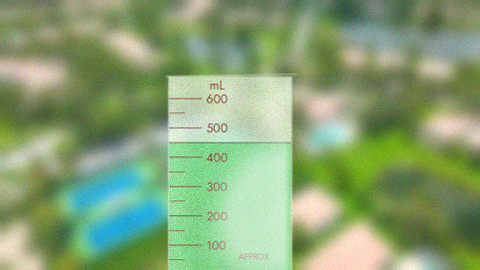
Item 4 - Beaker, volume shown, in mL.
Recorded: 450 mL
